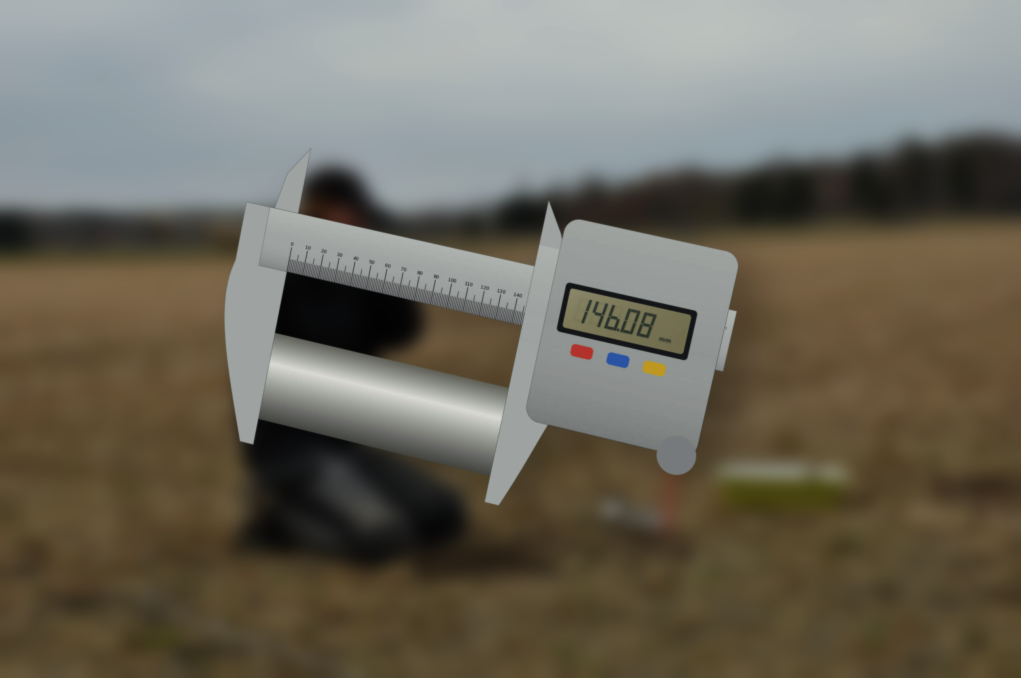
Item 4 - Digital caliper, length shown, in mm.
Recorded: 146.08 mm
